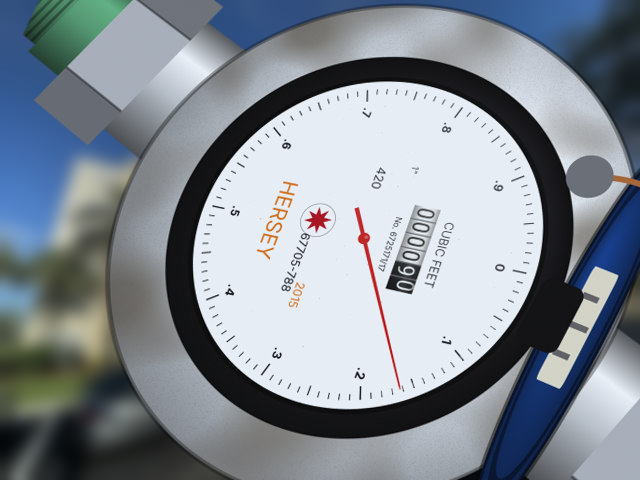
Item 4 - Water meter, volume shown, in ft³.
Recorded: 90.16 ft³
